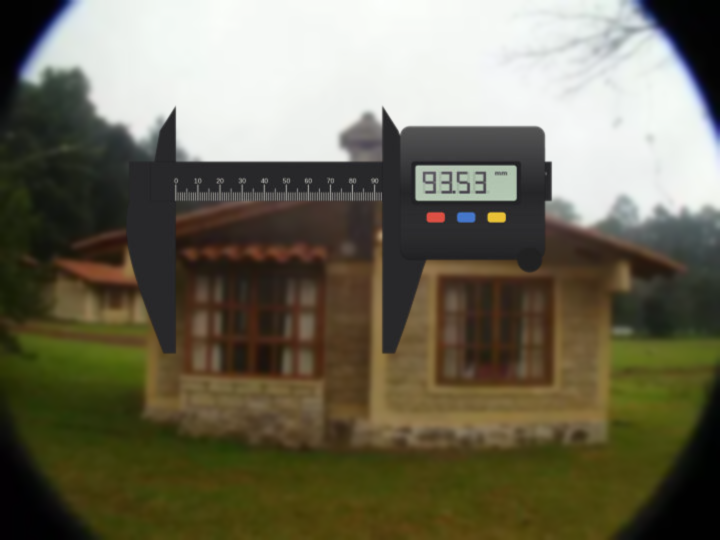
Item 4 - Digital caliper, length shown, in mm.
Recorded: 93.53 mm
